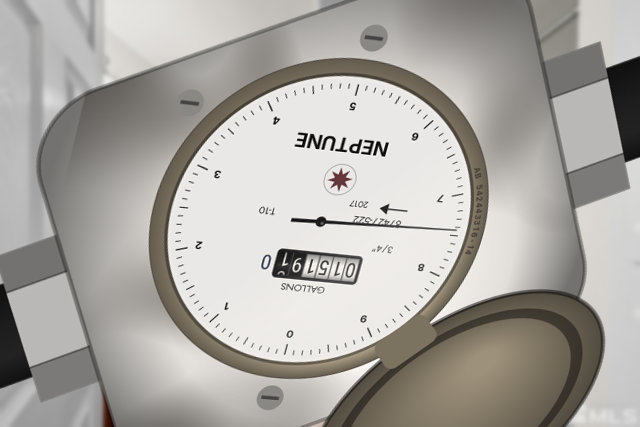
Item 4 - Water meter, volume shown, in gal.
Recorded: 151907.4 gal
